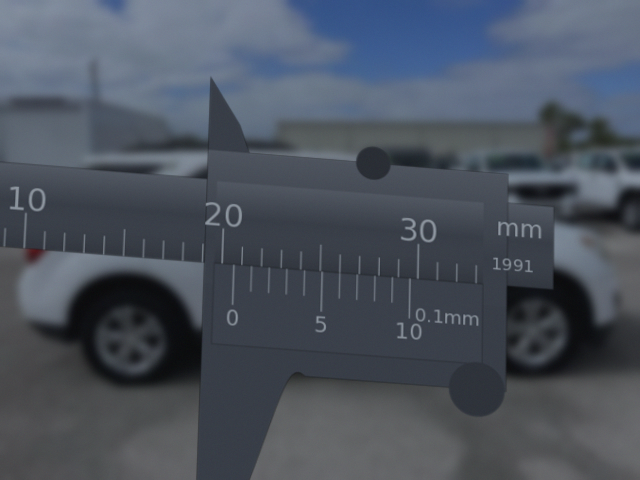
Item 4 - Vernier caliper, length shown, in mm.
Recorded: 20.6 mm
